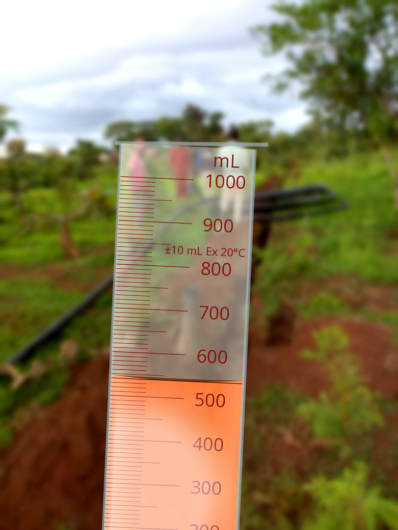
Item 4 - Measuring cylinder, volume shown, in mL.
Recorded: 540 mL
